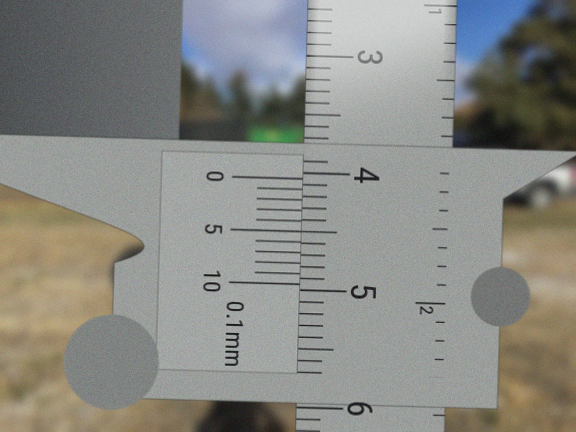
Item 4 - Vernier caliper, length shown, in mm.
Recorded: 40.5 mm
